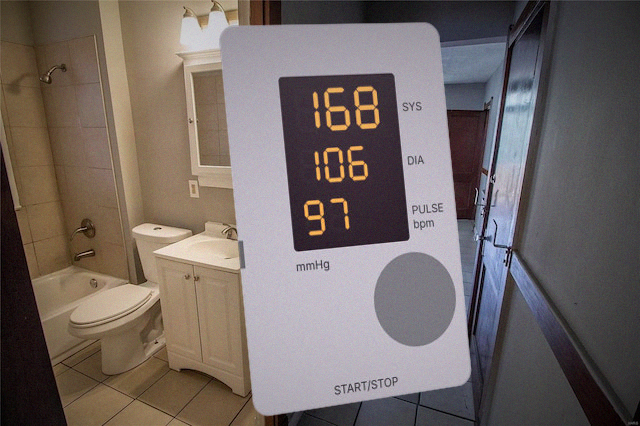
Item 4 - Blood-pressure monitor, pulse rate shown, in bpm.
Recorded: 97 bpm
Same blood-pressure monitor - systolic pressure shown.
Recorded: 168 mmHg
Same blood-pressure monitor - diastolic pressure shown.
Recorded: 106 mmHg
